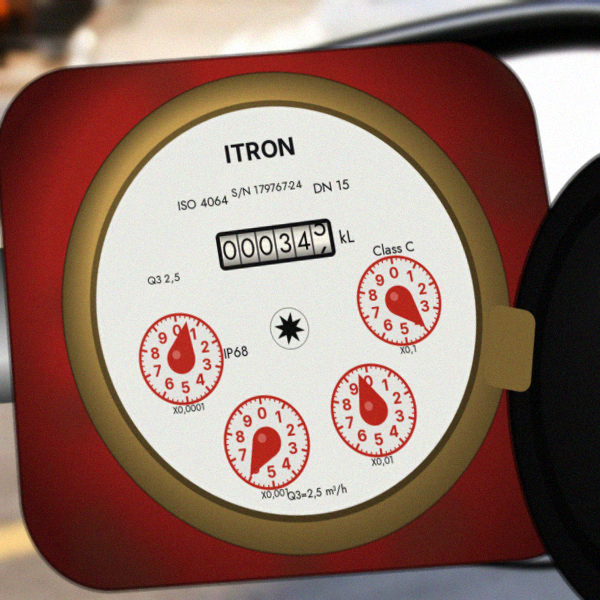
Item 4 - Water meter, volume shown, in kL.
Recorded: 345.3960 kL
